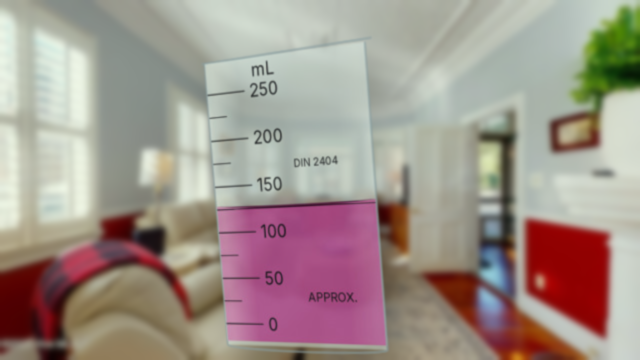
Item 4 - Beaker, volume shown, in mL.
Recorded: 125 mL
